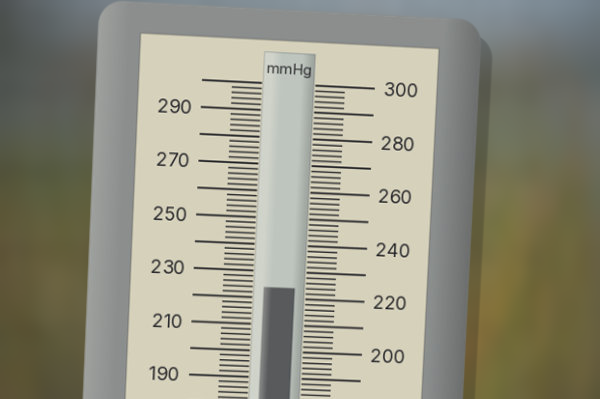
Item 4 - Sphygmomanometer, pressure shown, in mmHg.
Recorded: 224 mmHg
